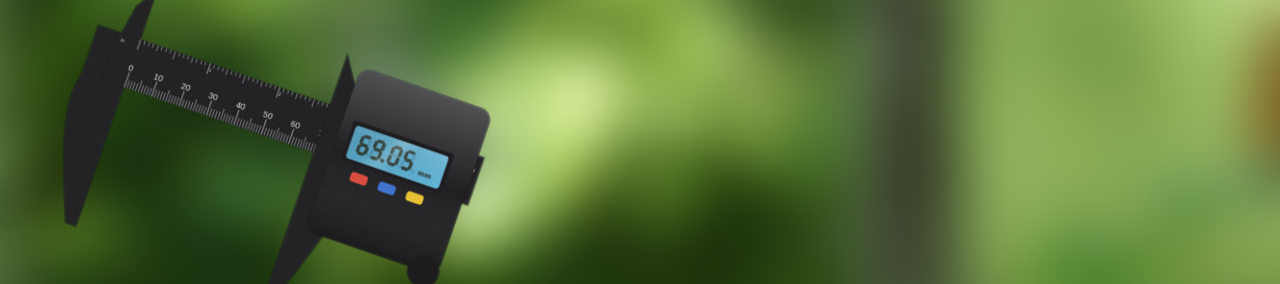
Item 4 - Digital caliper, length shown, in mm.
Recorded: 69.05 mm
